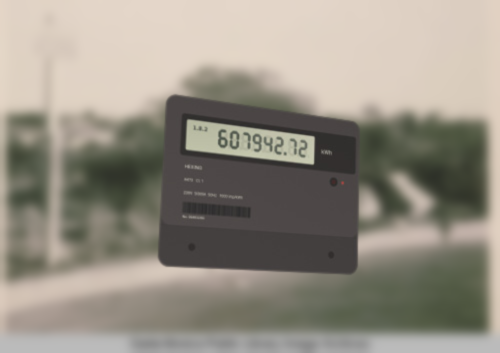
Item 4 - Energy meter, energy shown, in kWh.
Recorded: 607942.72 kWh
